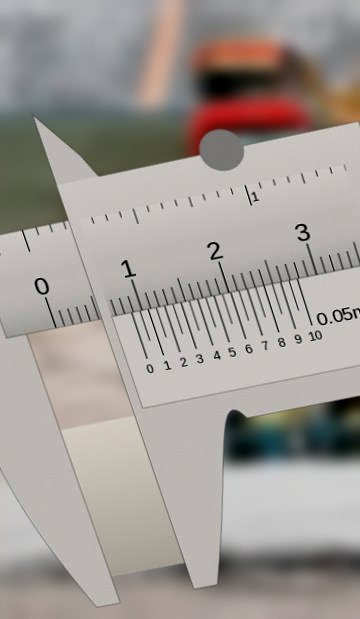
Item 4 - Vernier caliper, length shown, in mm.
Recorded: 8.8 mm
